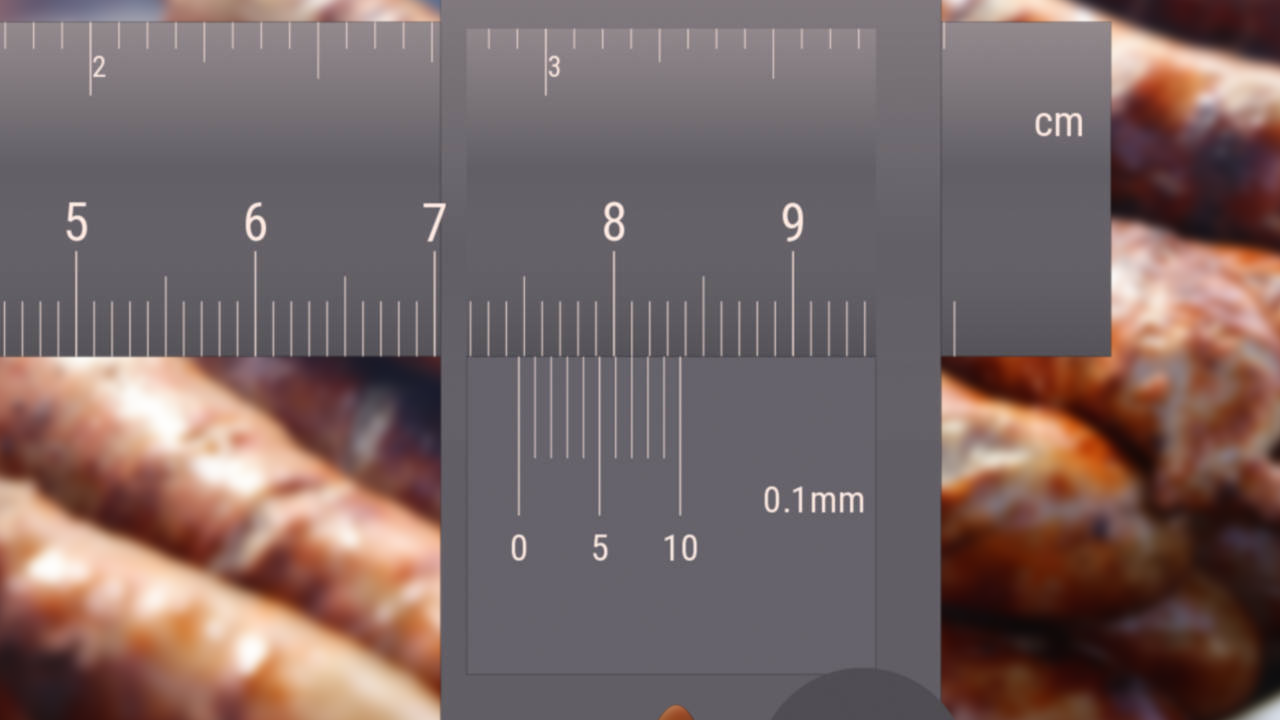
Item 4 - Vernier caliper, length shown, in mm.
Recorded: 74.7 mm
